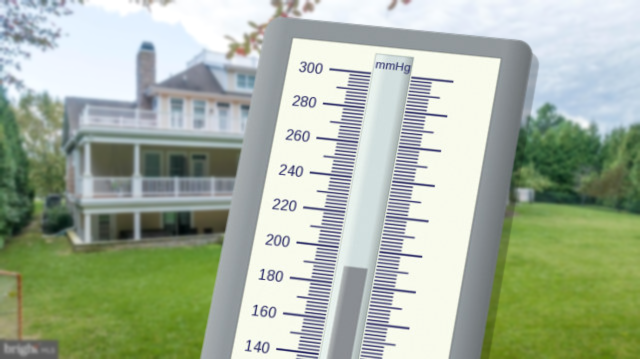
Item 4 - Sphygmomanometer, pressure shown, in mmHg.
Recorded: 190 mmHg
